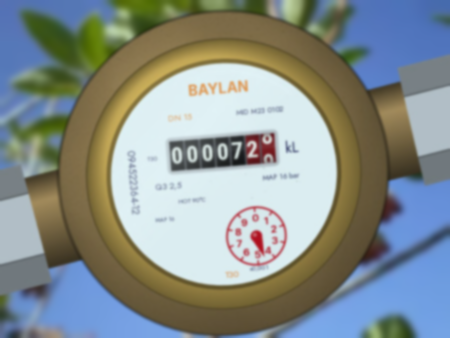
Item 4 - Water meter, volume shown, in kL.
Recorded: 7.284 kL
